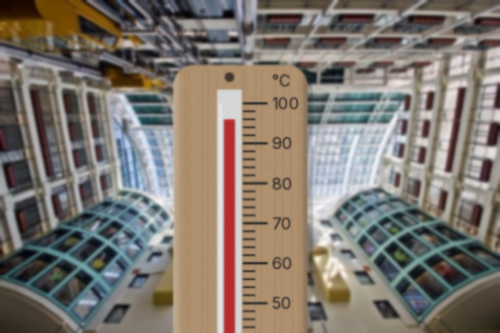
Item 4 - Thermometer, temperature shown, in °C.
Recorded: 96 °C
